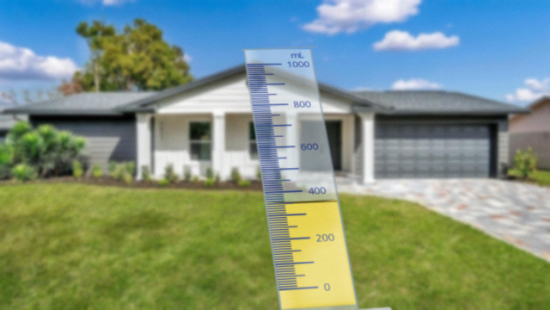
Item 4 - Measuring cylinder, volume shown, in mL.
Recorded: 350 mL
